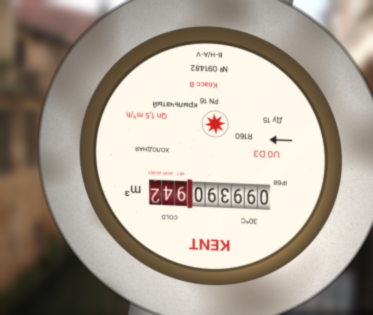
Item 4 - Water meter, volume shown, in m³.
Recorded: 99390.942 m³
